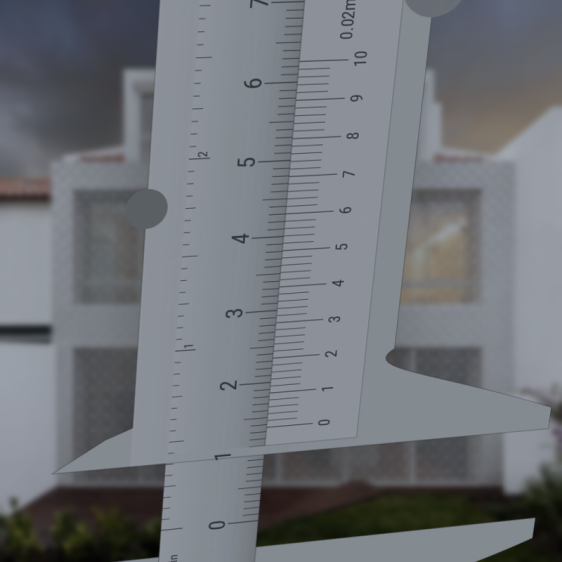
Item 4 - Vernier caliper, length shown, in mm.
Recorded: 13.6 mm
